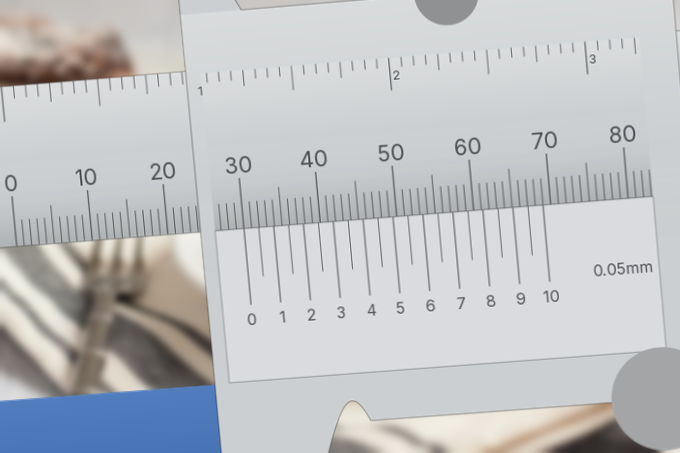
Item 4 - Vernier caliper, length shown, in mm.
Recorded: 30.0 mm
